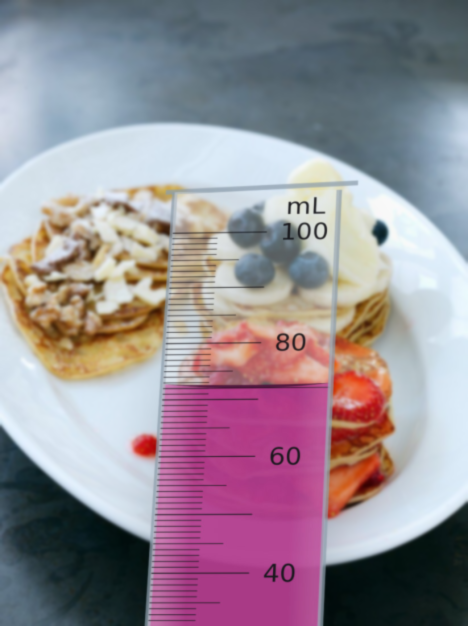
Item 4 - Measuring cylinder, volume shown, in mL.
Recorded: 72 mL
